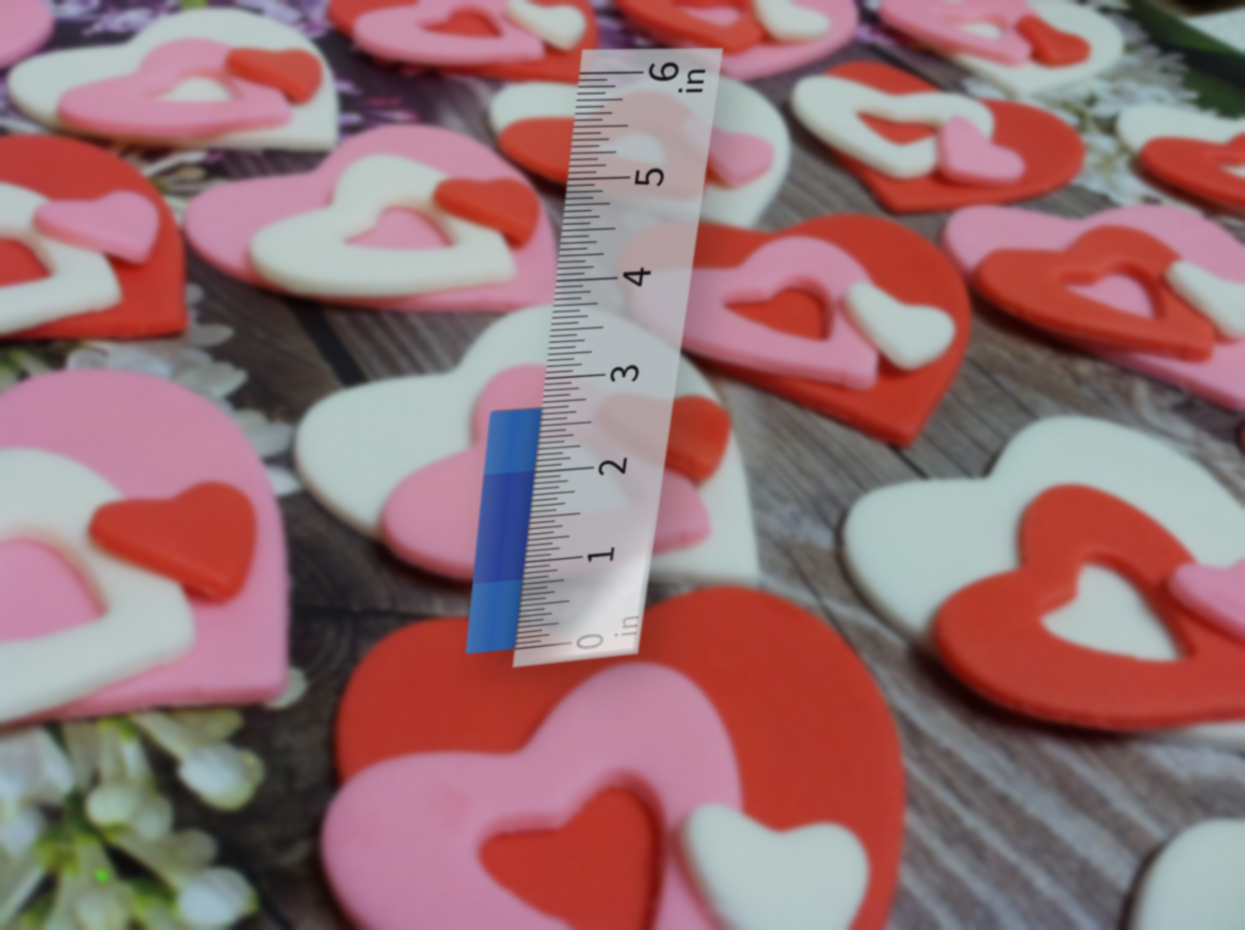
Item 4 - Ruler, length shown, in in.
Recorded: 2.6875 in
